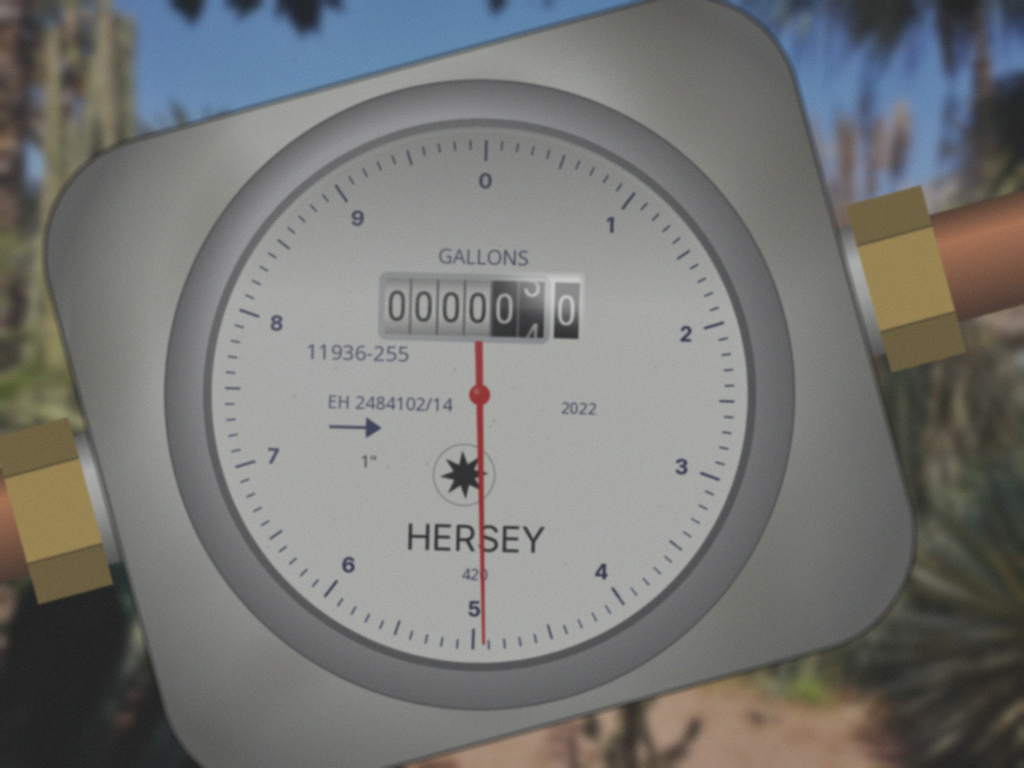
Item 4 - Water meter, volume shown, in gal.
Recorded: 34.9 gal
